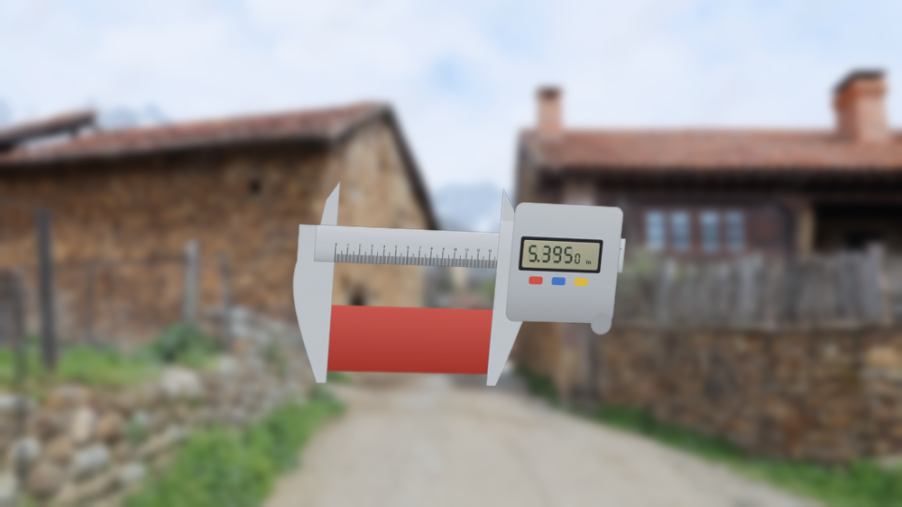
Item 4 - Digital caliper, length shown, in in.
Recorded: 5.3950 in
